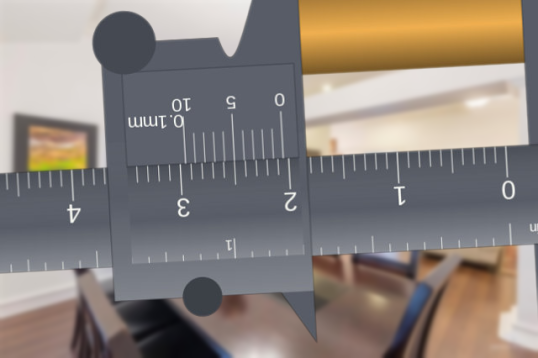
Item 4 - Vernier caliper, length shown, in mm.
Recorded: 20.5 mm
